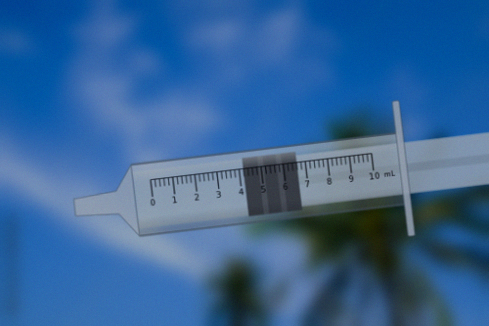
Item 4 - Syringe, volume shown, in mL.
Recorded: 4.2 mL
